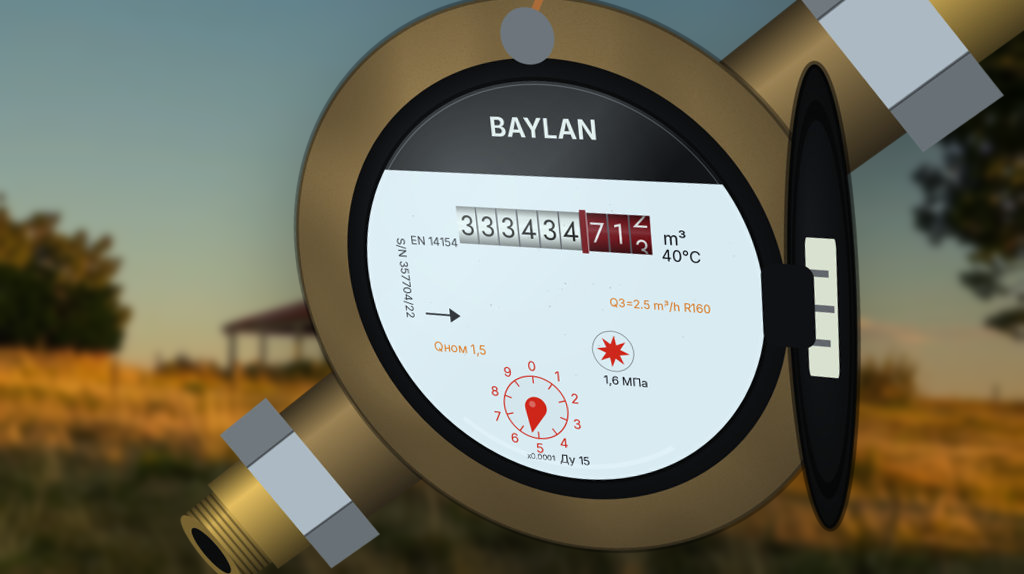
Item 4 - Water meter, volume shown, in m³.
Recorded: 333434.7125 m³
